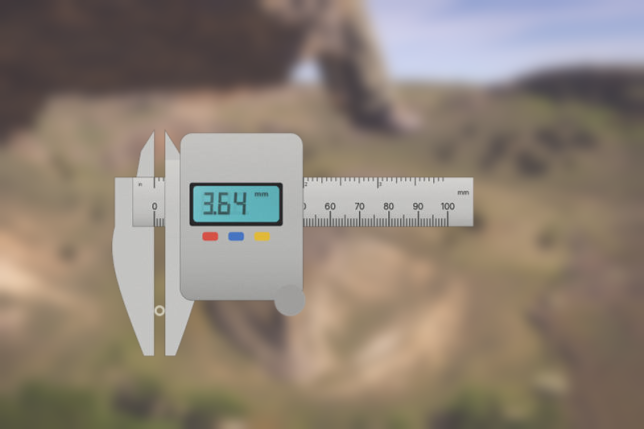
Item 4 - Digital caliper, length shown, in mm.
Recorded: 3.64 mm
